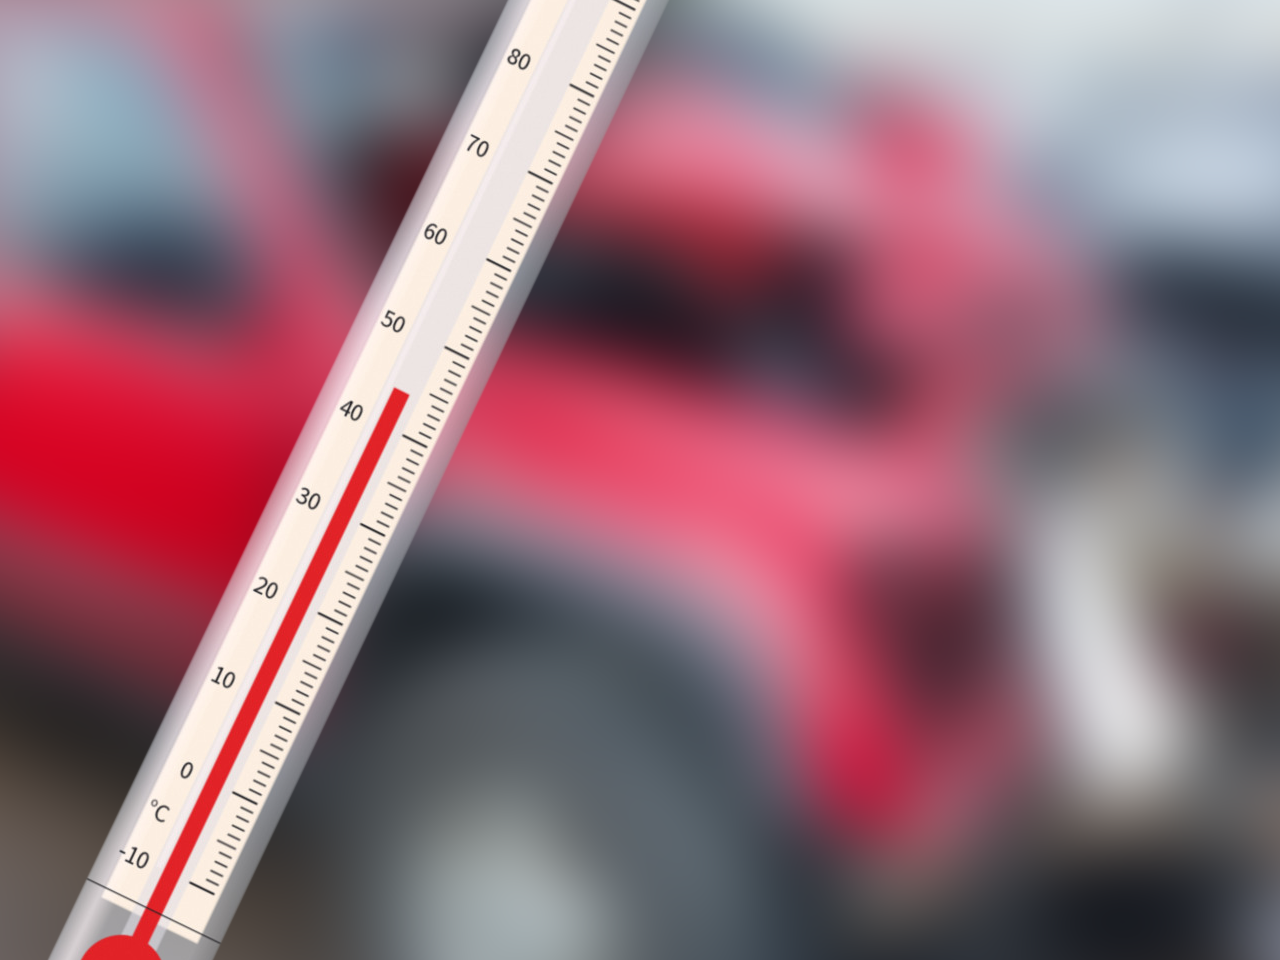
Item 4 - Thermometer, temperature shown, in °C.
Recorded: 44 °C
